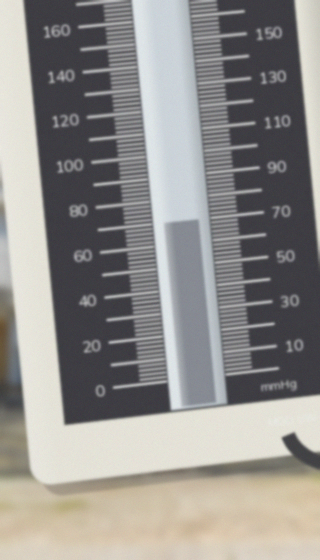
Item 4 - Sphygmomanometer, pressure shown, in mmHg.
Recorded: 70 mmHg
